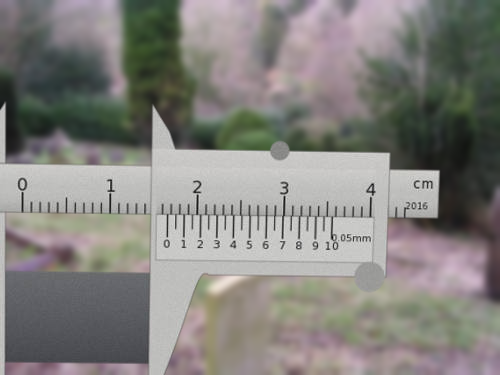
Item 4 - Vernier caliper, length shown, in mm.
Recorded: 16.6 mm
